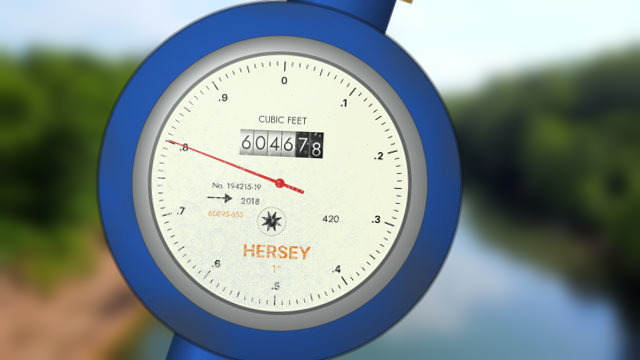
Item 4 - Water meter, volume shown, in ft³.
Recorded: 604677.80 ft³
